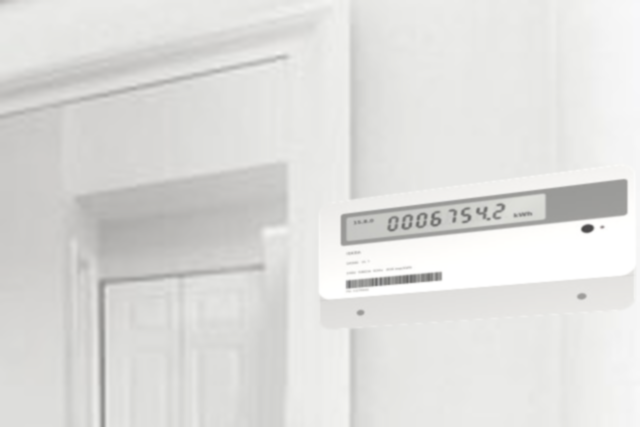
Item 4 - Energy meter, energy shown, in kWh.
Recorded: 6754.2 kWh
